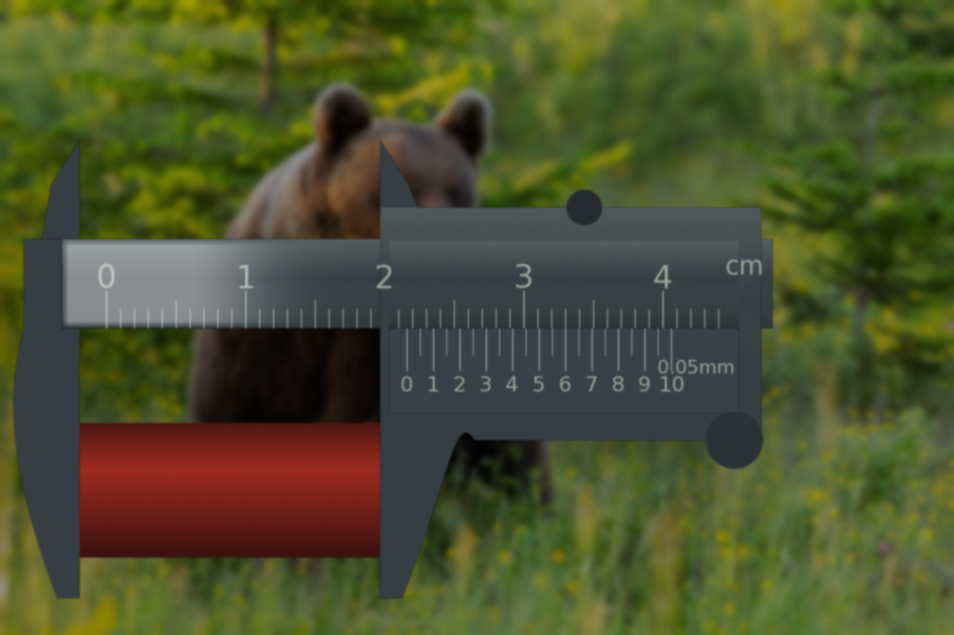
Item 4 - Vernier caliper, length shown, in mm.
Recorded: 21.6 mm
